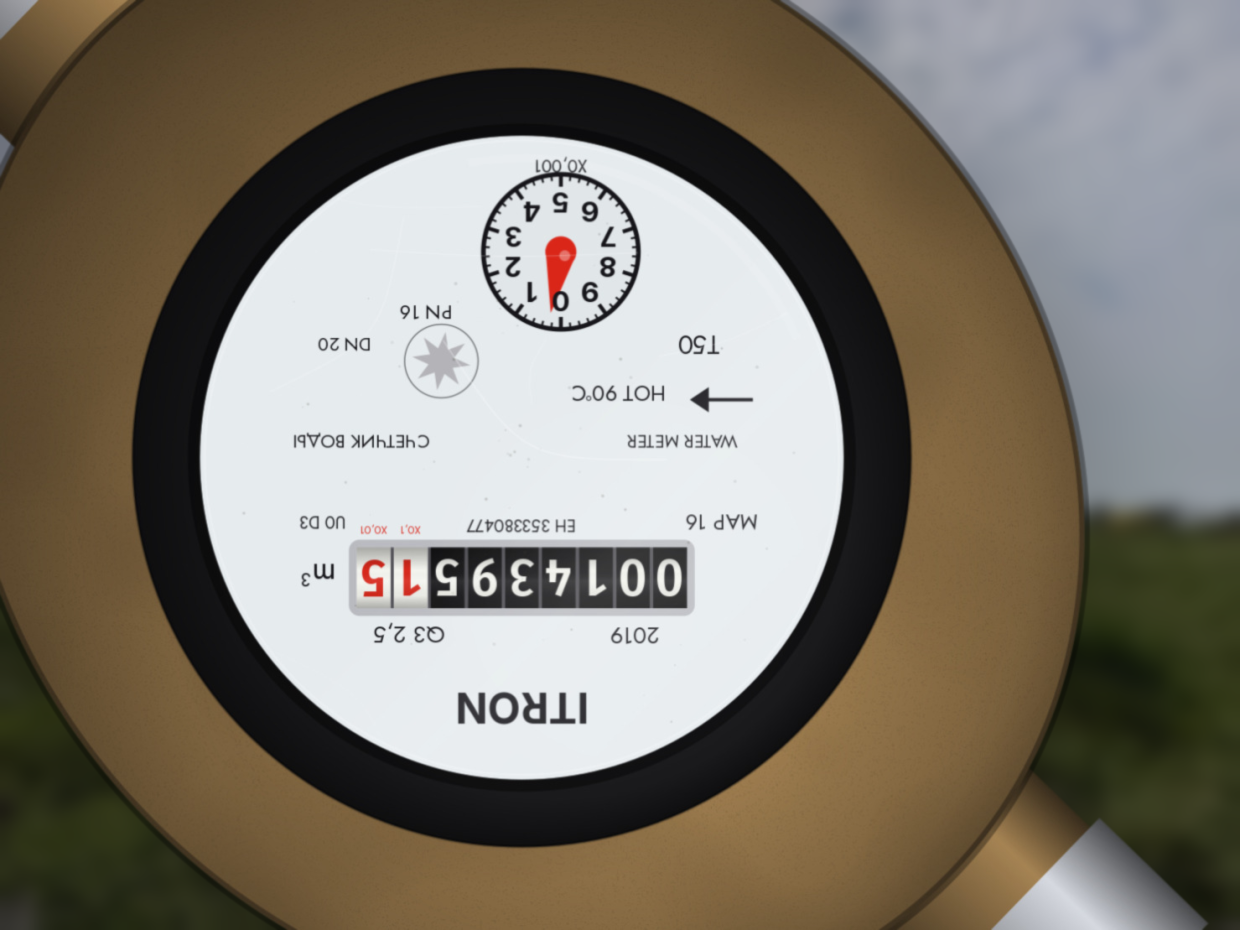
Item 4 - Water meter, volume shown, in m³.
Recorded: 14395.150 m³
